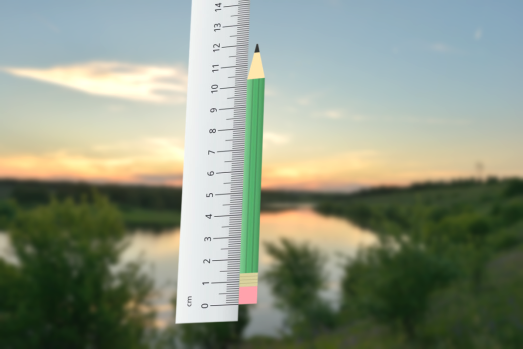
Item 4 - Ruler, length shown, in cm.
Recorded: 12 cm
